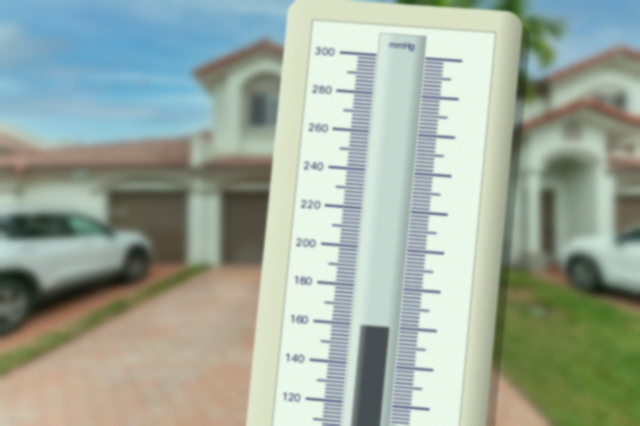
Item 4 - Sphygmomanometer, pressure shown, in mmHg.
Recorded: 160 mmHg
